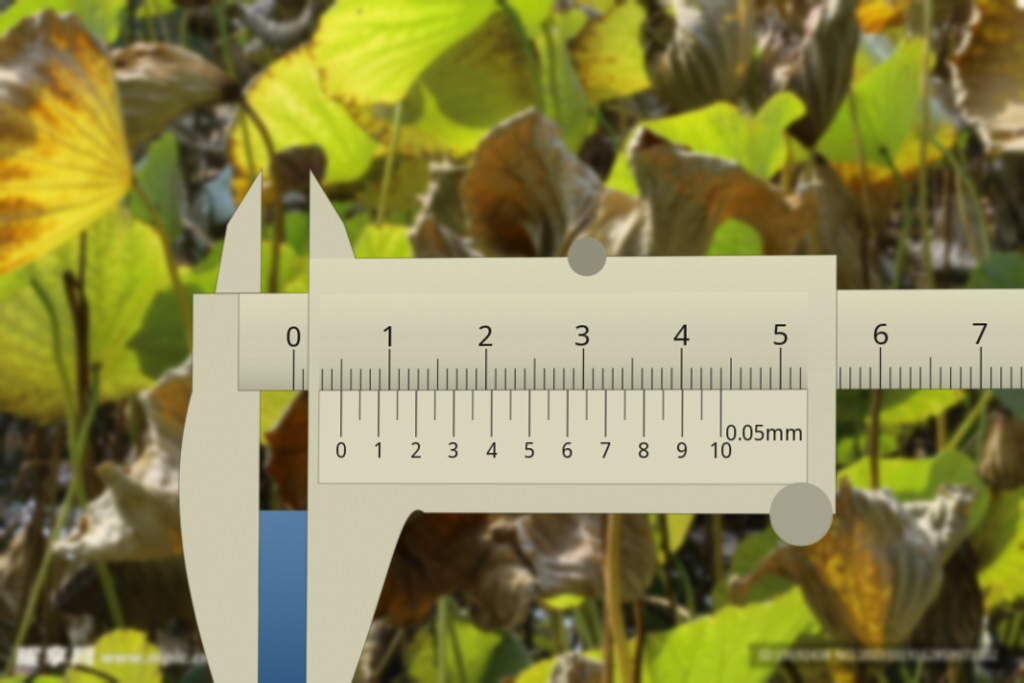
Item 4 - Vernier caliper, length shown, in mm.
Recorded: 5.0 mm
